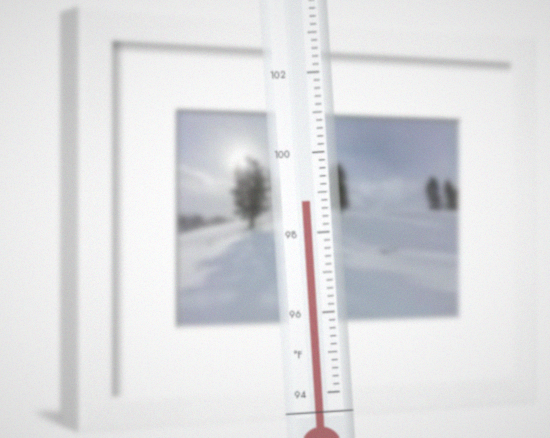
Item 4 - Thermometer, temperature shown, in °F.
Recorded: 98.8 °F
